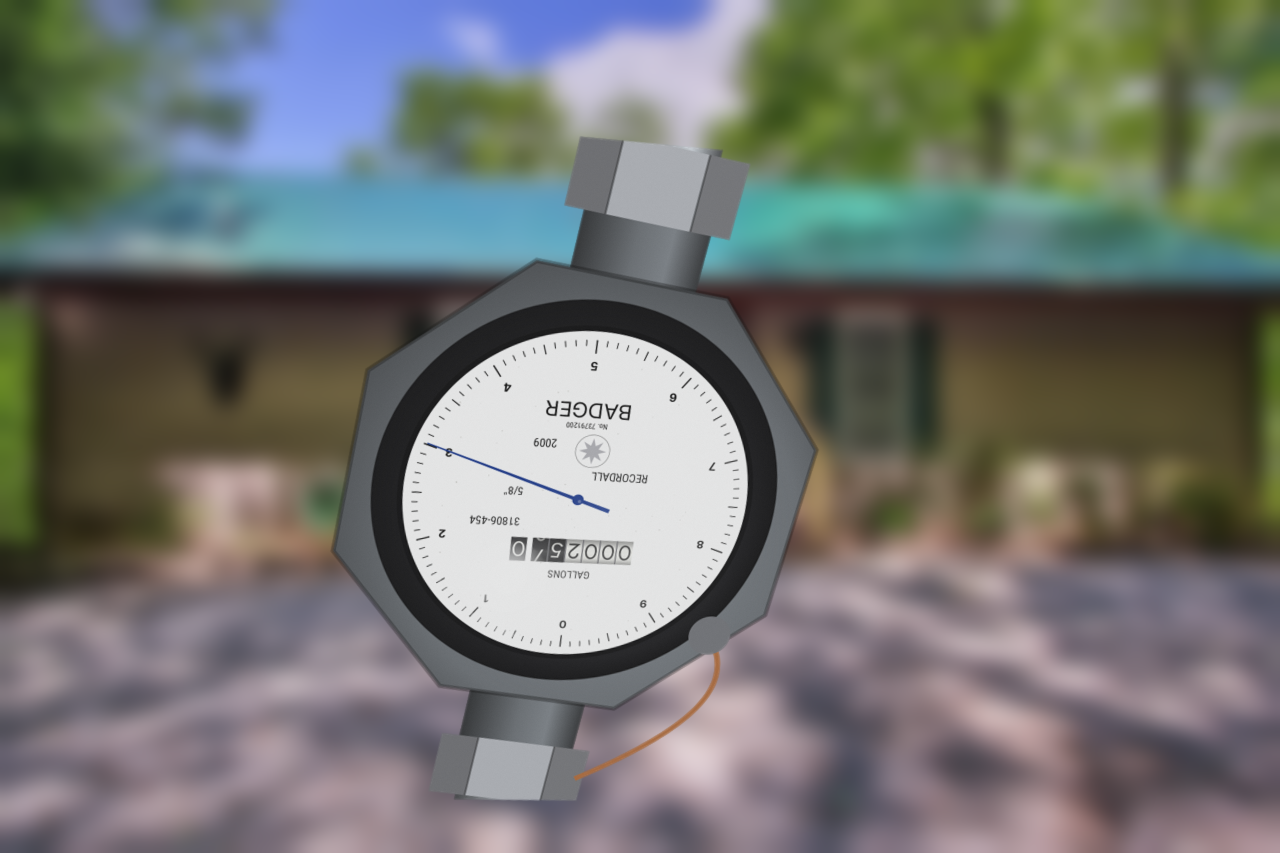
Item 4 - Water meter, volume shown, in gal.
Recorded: 2573.0 gal
